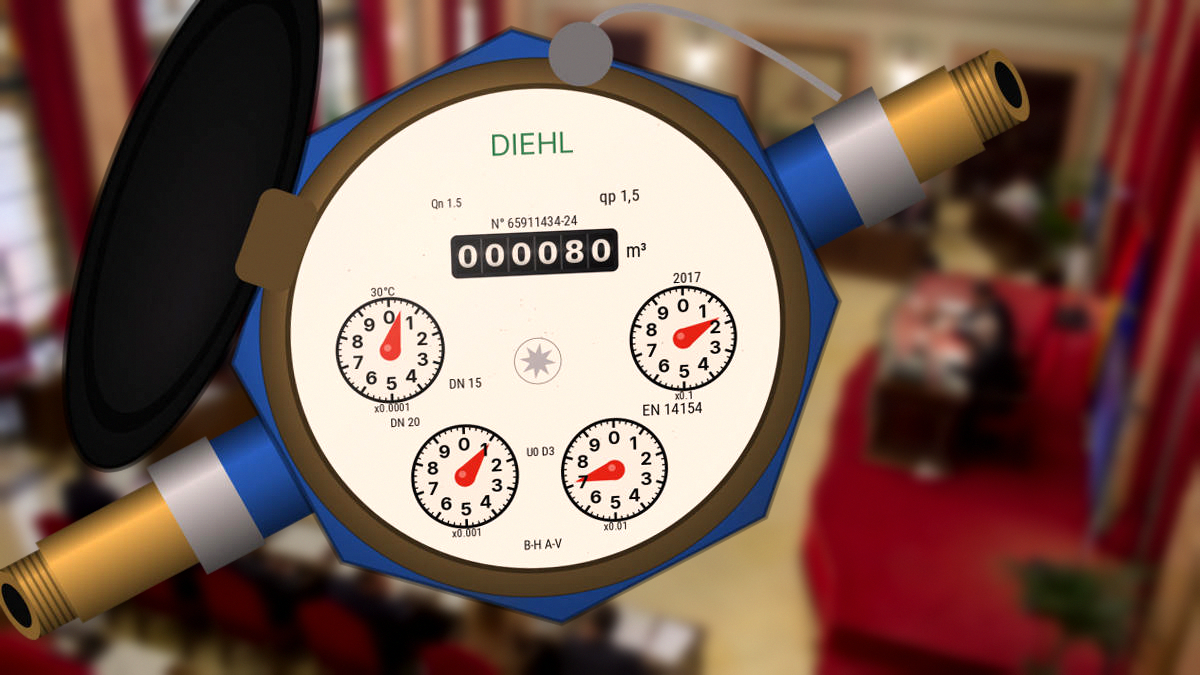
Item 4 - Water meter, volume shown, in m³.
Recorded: 80.1710 m³
